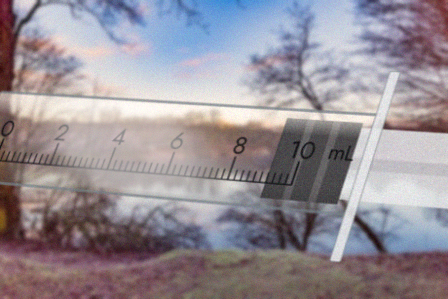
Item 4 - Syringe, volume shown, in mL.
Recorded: 9.2 mL
